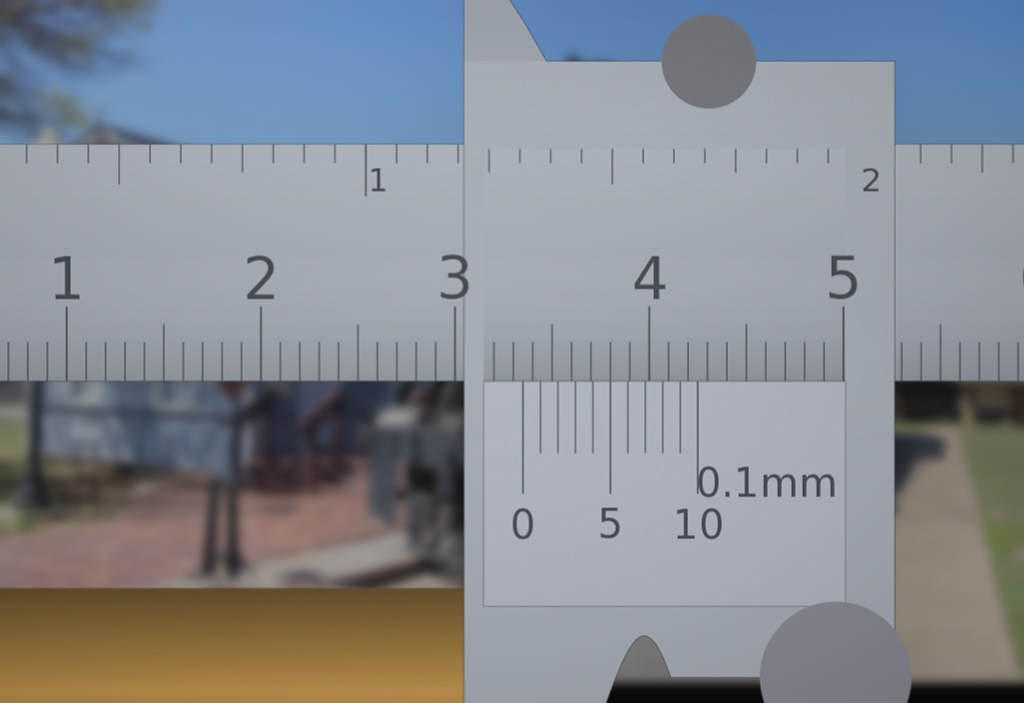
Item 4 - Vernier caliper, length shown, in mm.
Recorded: 33.5 mm
